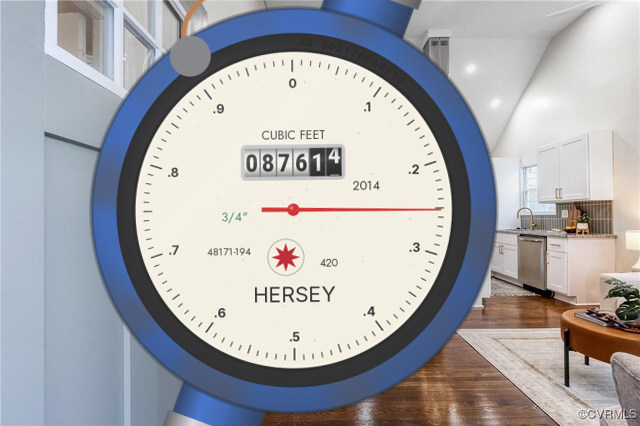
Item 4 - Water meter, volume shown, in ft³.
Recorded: 87614.25 ft³
